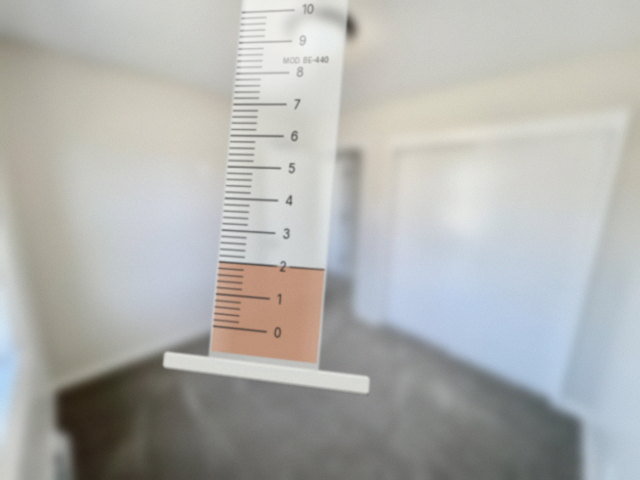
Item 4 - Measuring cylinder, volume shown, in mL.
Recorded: 2 mL
